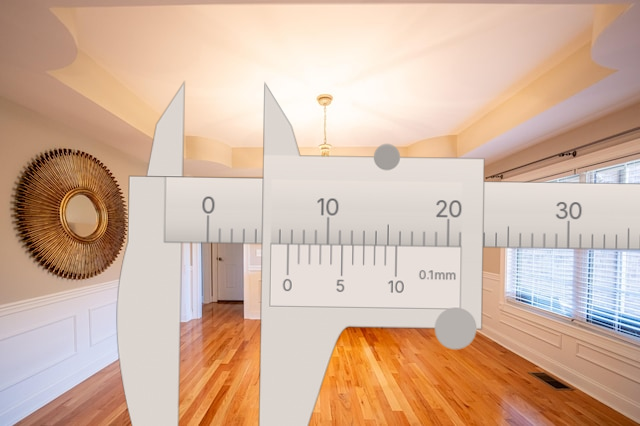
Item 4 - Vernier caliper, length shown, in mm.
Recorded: 6.7 mm
